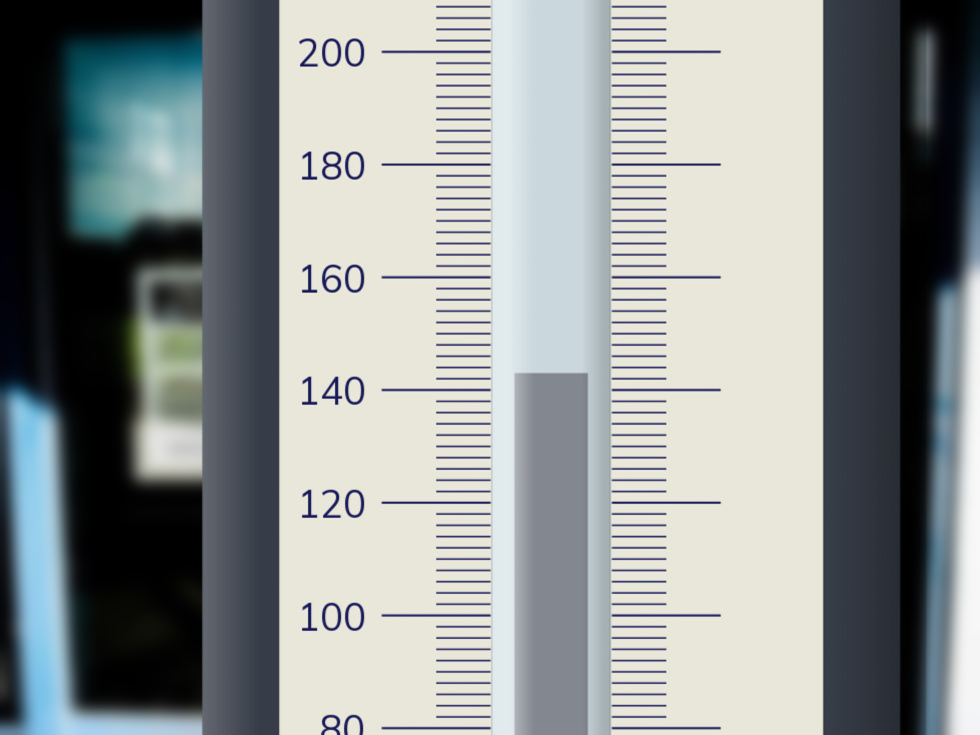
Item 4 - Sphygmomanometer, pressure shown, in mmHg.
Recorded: 143 mmHg
